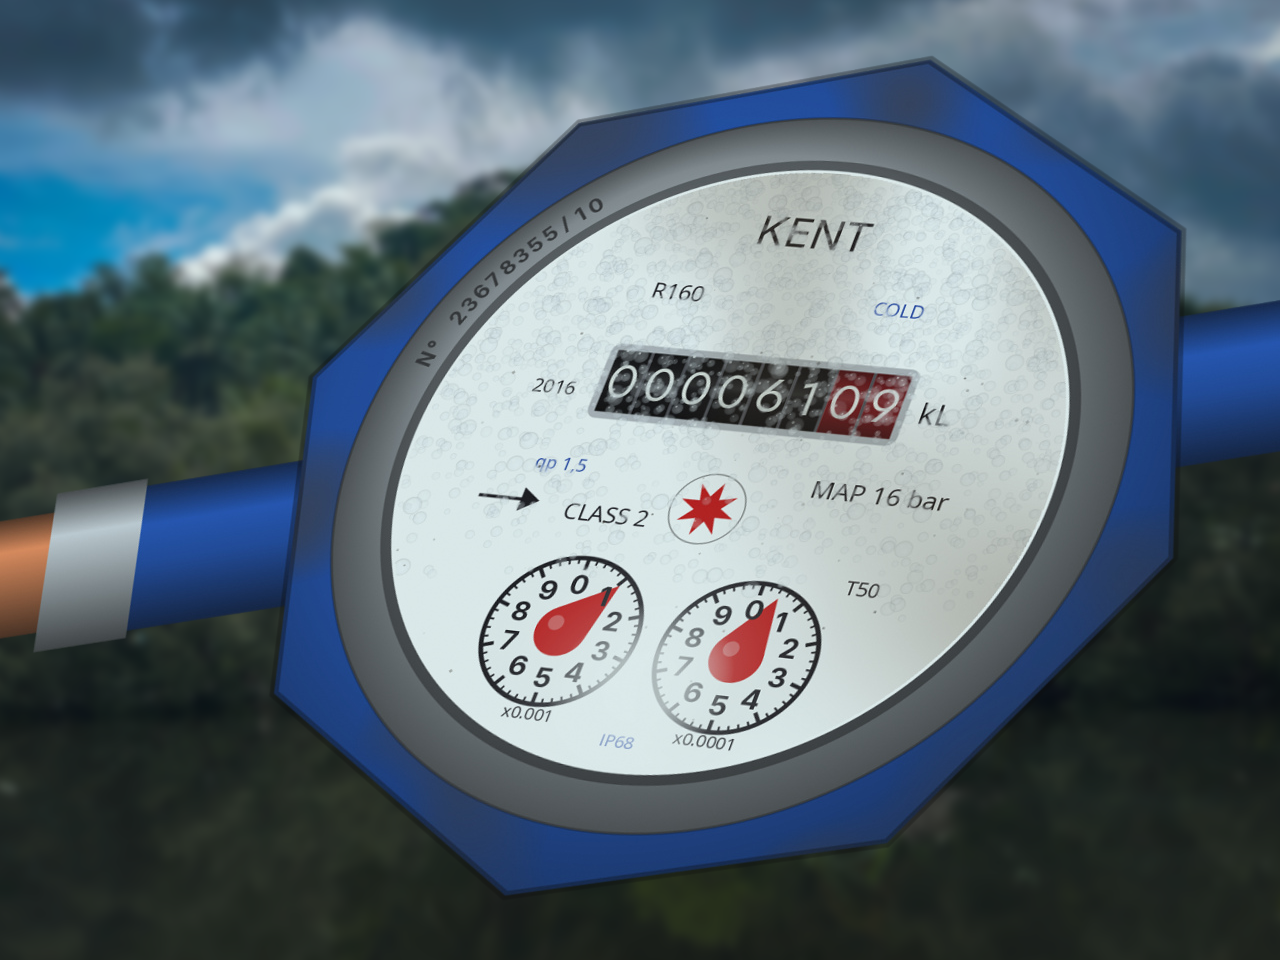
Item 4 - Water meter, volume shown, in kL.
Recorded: 61.0910 kL
